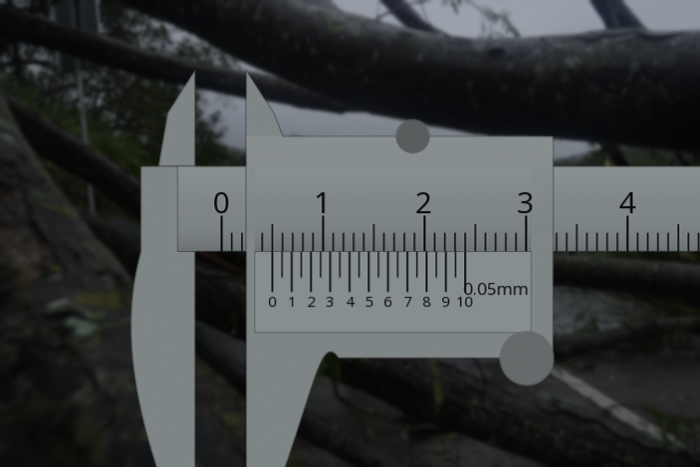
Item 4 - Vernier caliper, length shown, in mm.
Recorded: 5.0 mm
